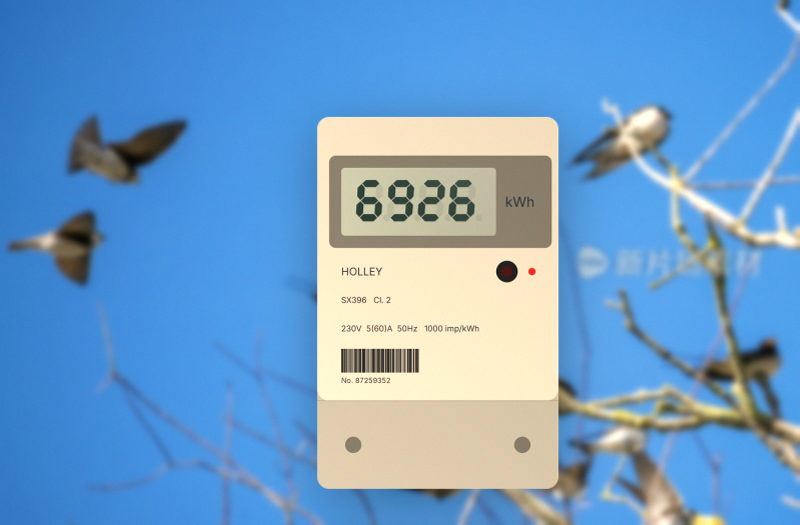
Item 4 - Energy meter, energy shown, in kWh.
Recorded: 6926 kWh
